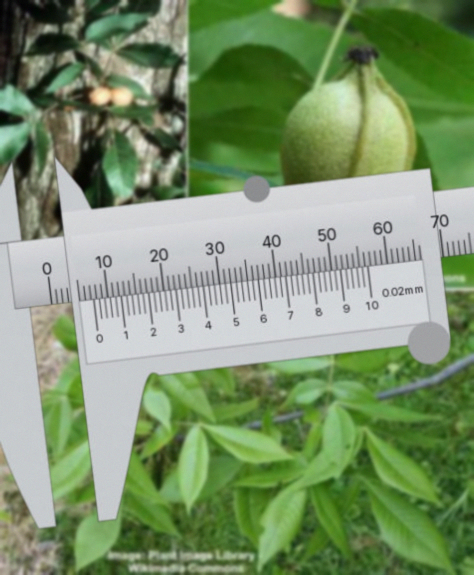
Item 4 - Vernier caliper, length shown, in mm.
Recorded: 7.5 mm
